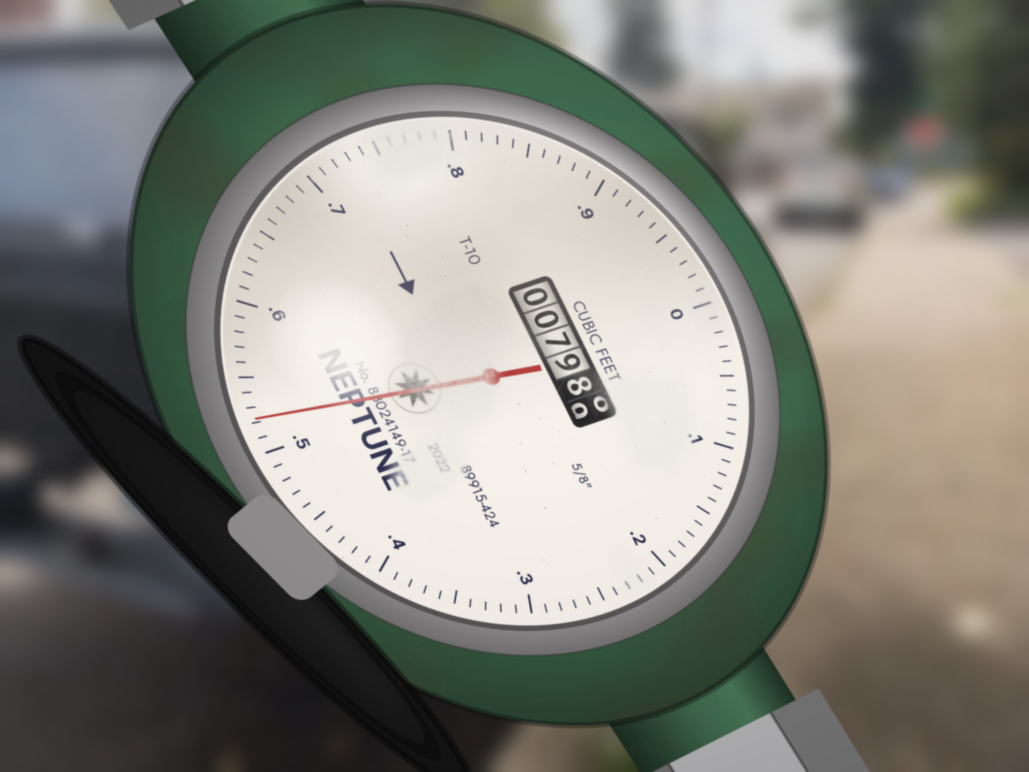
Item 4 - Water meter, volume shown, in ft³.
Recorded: 7988.52 ft³
